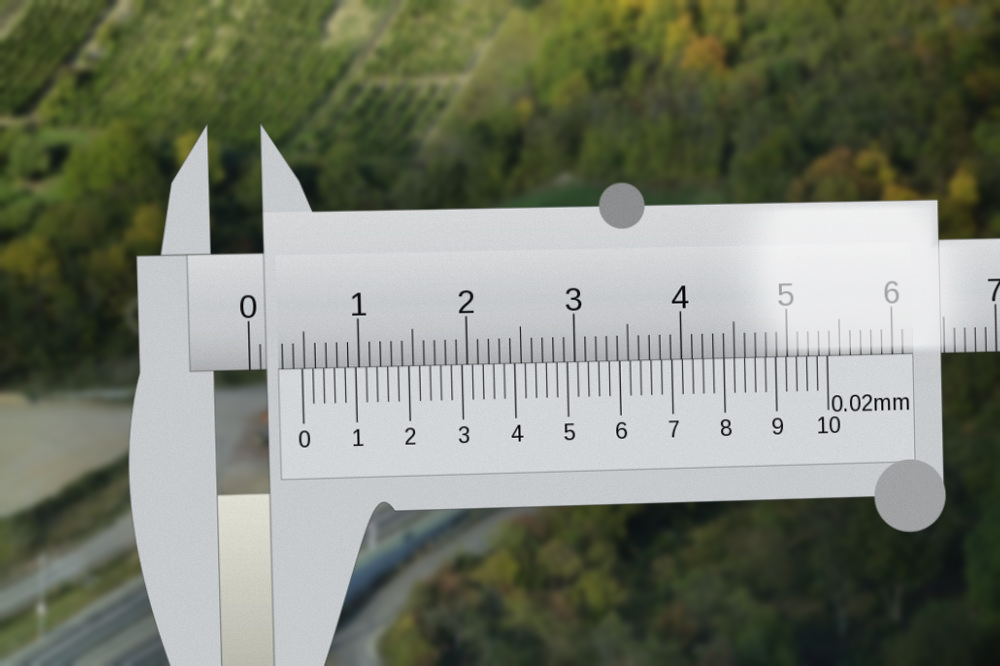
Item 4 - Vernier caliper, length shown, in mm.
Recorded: 4.8 mm
